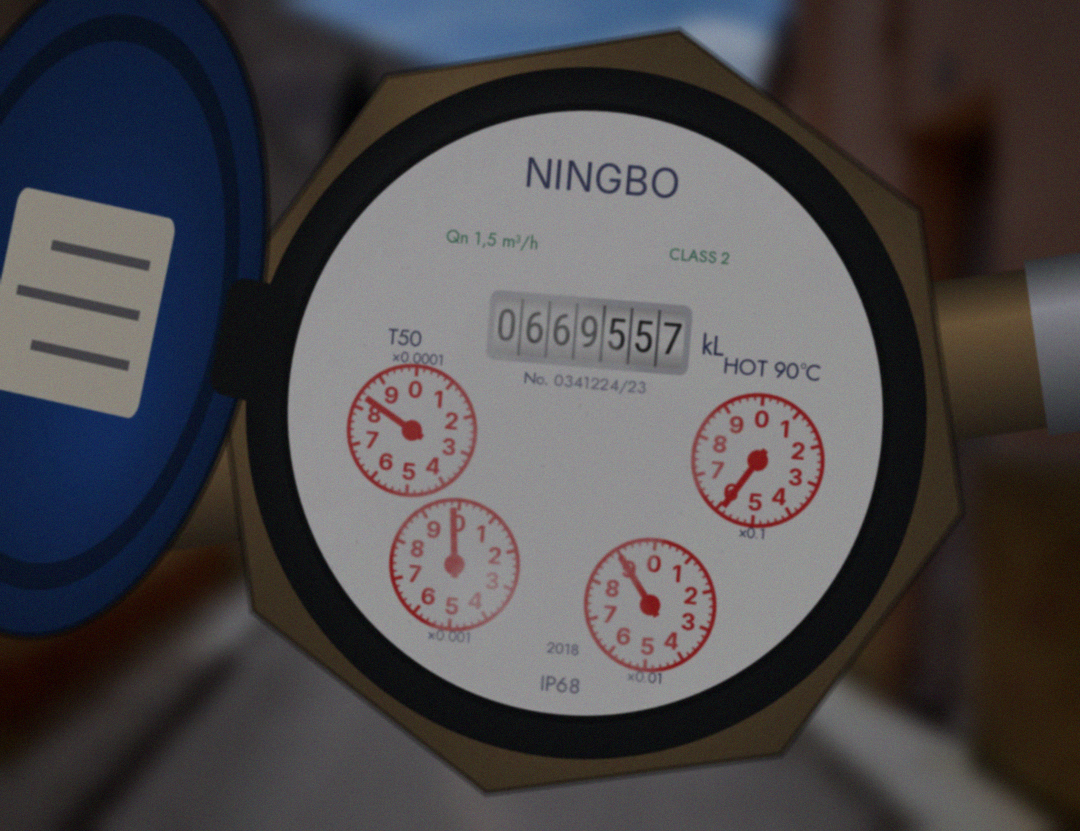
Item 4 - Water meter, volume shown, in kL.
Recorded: 669557.5898 kL
